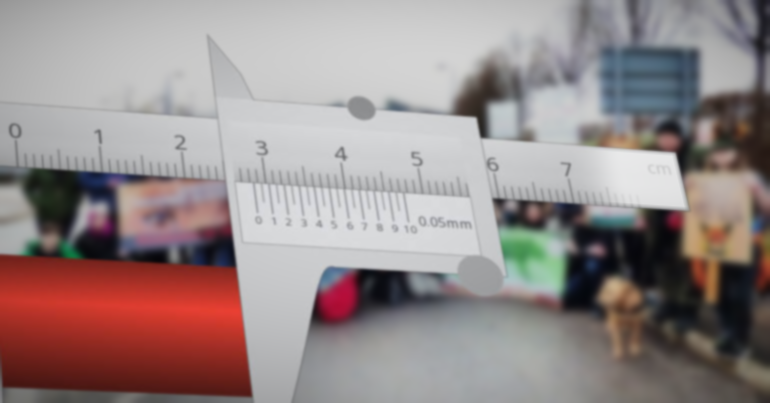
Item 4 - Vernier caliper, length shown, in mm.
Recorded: 28.5 mm
